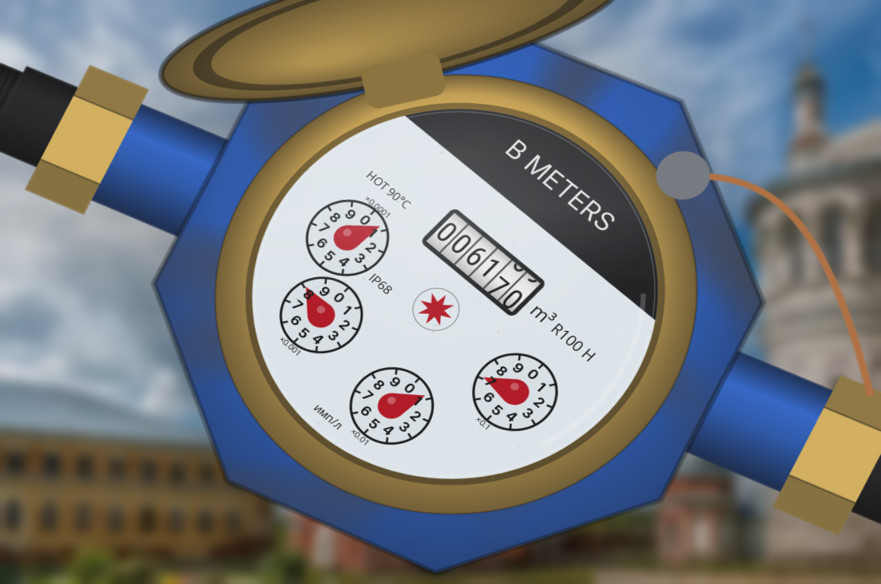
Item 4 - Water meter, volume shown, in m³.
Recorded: 6169.7080 m³
